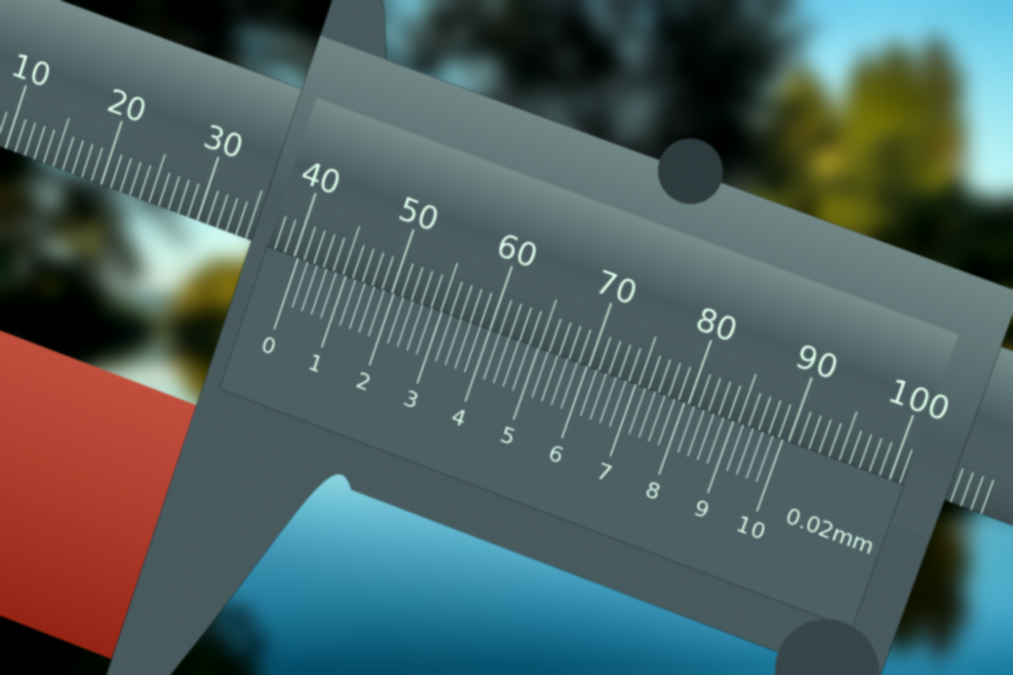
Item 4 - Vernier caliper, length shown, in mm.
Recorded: 40.4 mm
